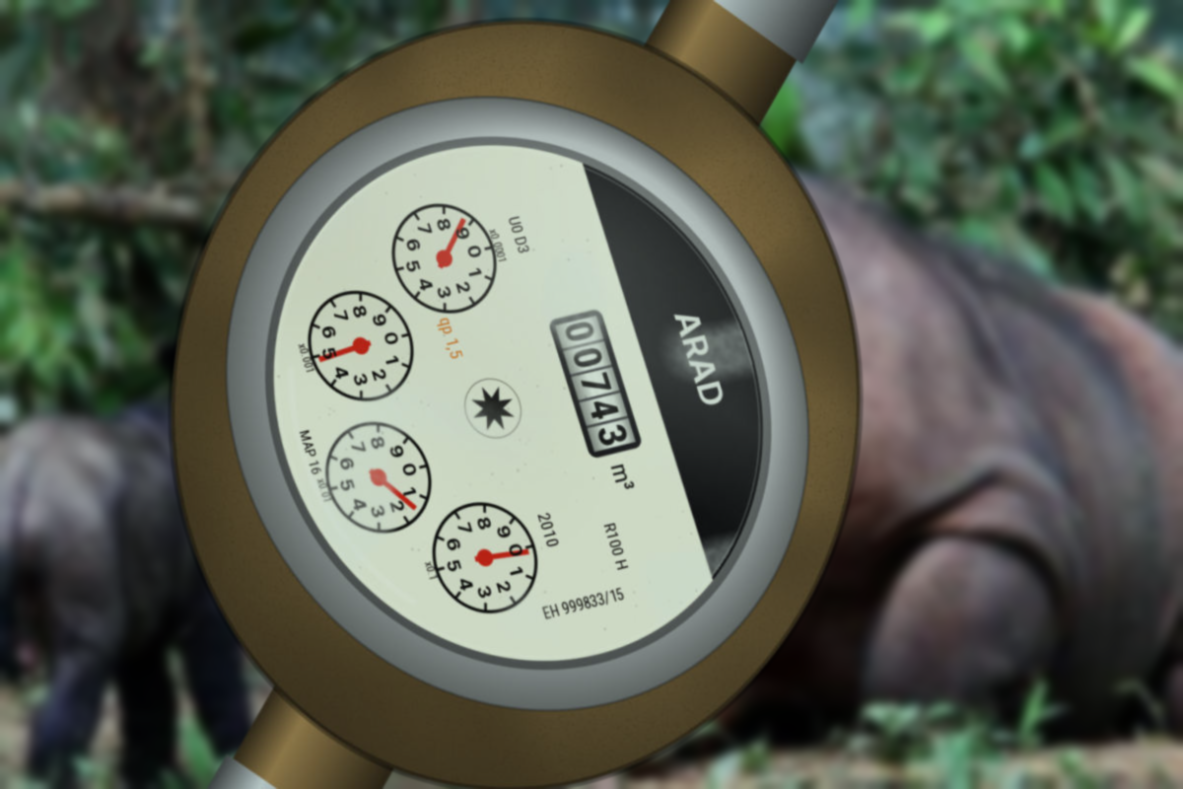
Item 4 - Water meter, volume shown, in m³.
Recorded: 743.0148 m³
